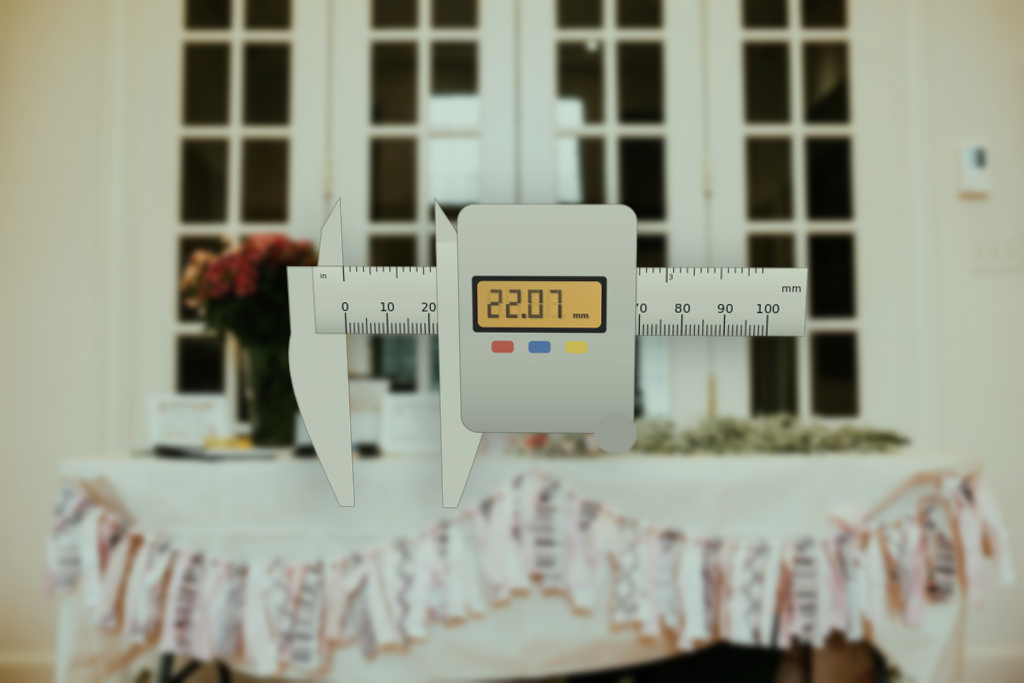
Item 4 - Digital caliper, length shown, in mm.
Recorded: 22.07 mm
